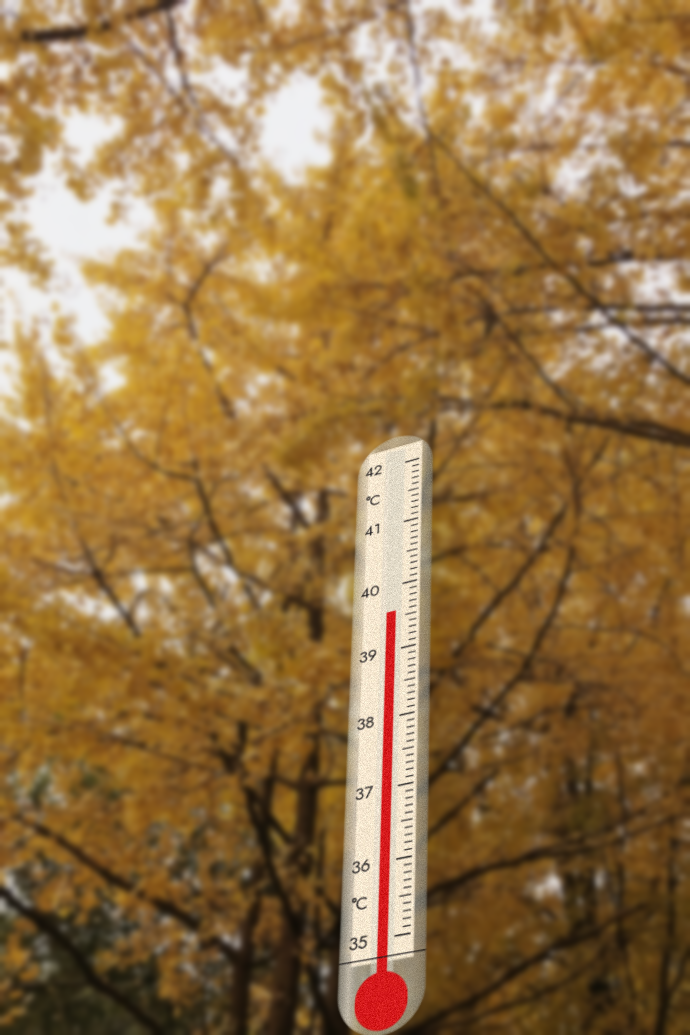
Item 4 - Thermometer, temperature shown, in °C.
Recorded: 39.6 °C
